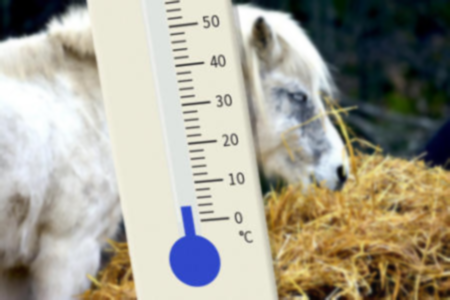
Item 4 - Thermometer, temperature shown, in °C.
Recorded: 4 °C
